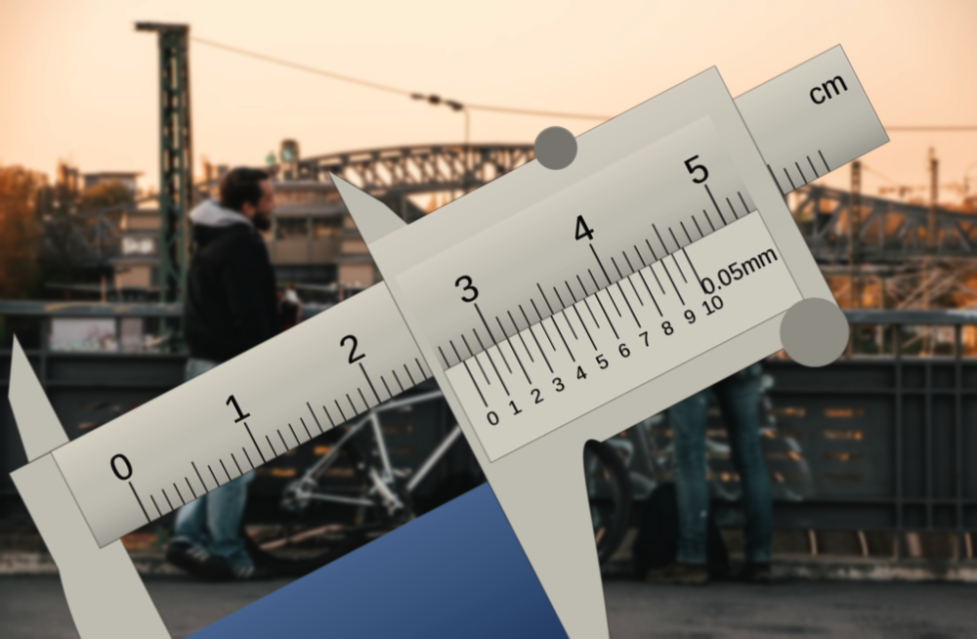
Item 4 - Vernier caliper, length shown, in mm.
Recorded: 27.2 mm
